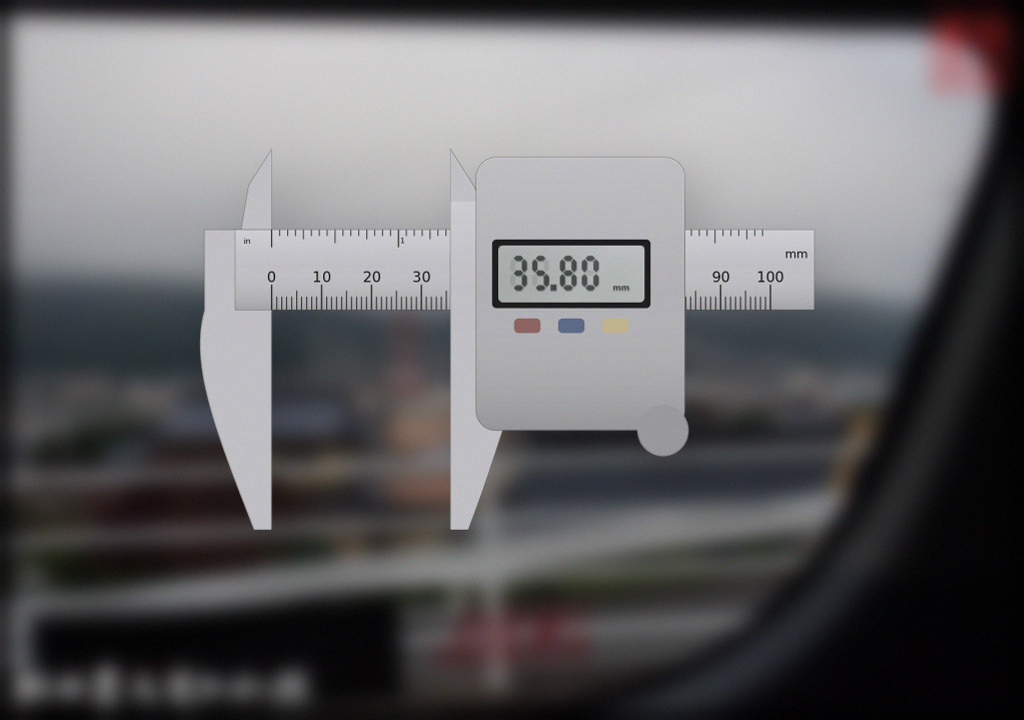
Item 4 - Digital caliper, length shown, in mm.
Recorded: 35.80 mm
